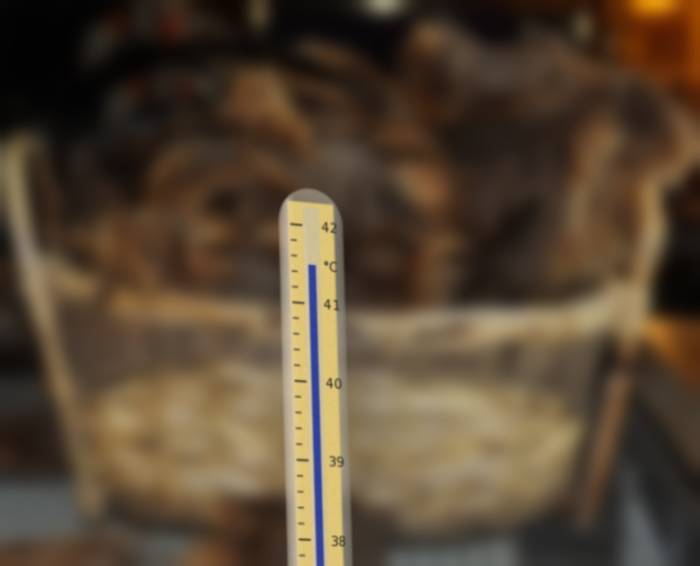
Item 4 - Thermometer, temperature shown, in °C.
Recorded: 41.5 °C
